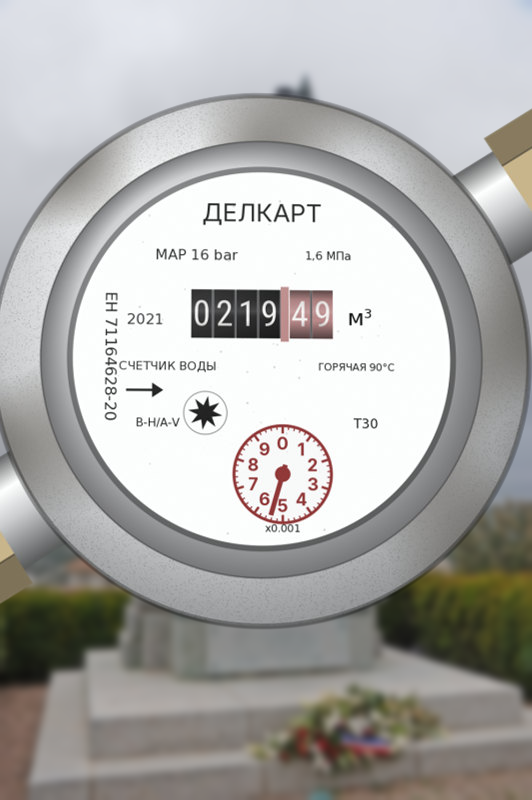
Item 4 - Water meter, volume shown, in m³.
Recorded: 219.495 m³
